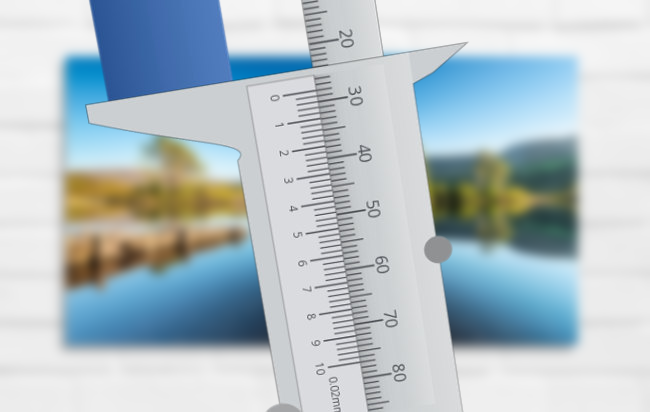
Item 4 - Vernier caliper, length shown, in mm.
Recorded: 28.0 mm
